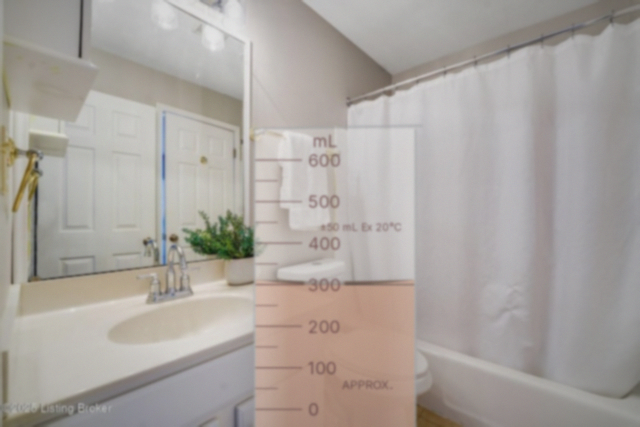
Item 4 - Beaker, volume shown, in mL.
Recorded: 300 mL
